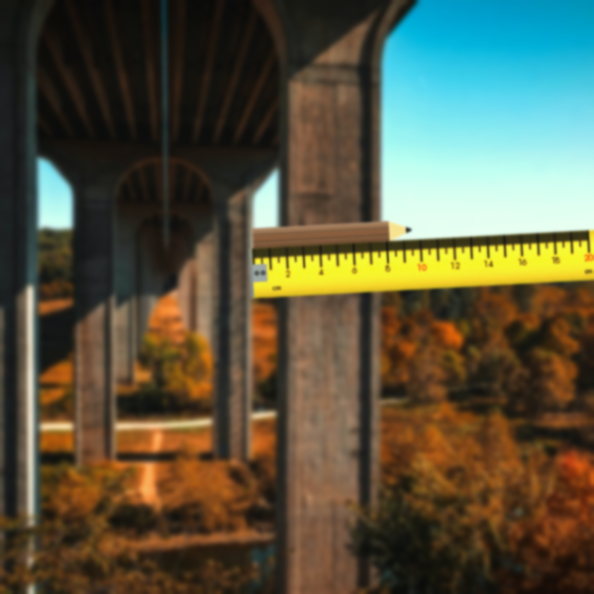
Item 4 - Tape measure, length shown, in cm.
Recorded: 9.5 cm
